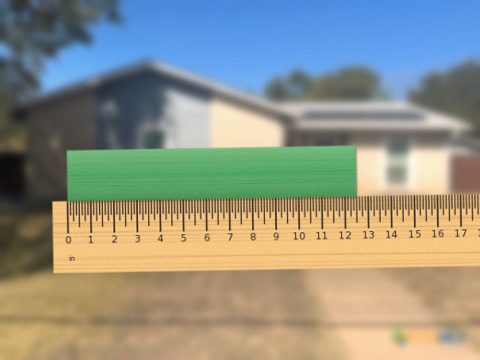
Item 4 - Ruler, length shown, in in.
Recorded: 12.5 in
